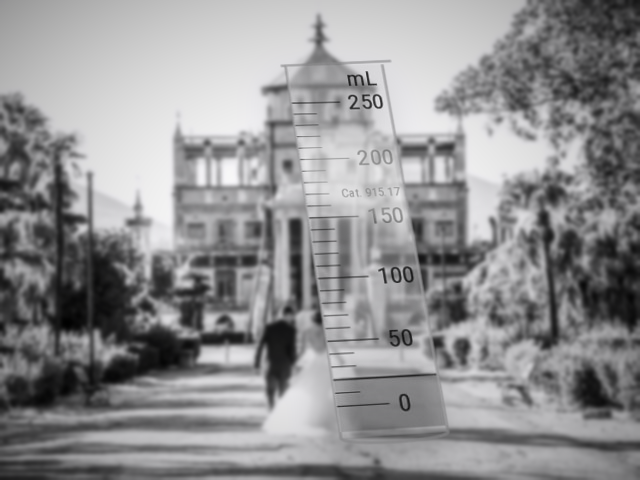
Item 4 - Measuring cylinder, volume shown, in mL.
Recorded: 20 mL
